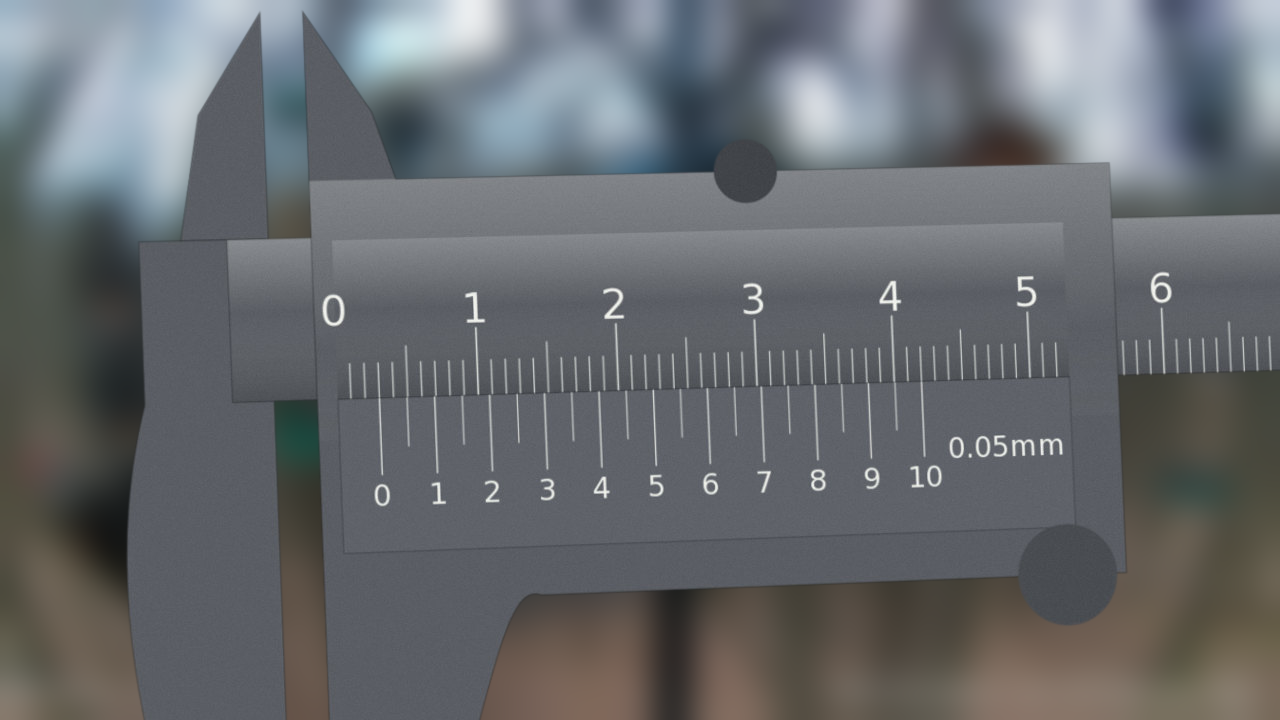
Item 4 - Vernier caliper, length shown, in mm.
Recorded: 3.0 mm
